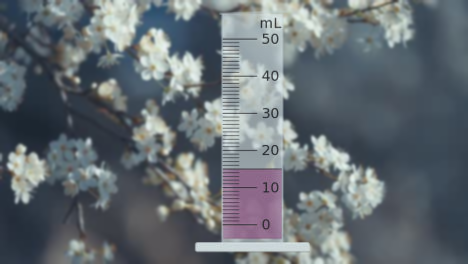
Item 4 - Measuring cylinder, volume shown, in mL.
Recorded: 15 mL
